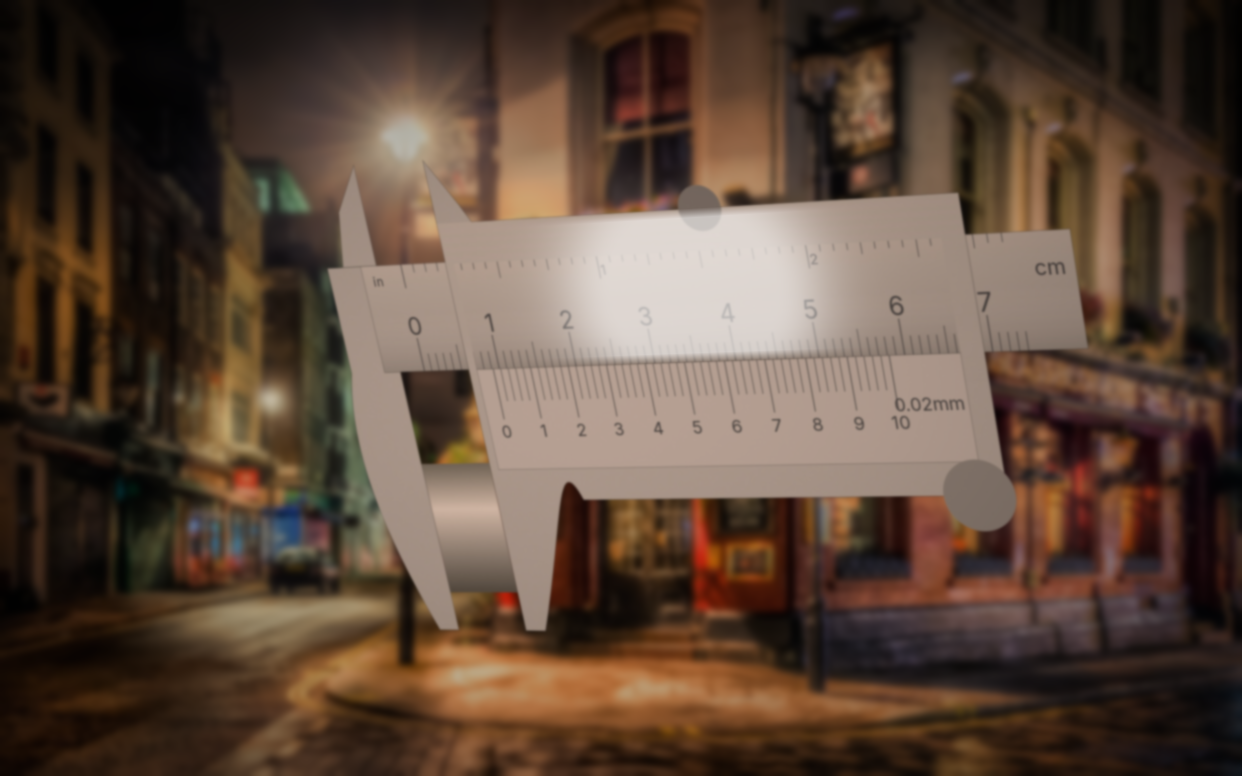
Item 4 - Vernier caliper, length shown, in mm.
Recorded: 9.2 mm
